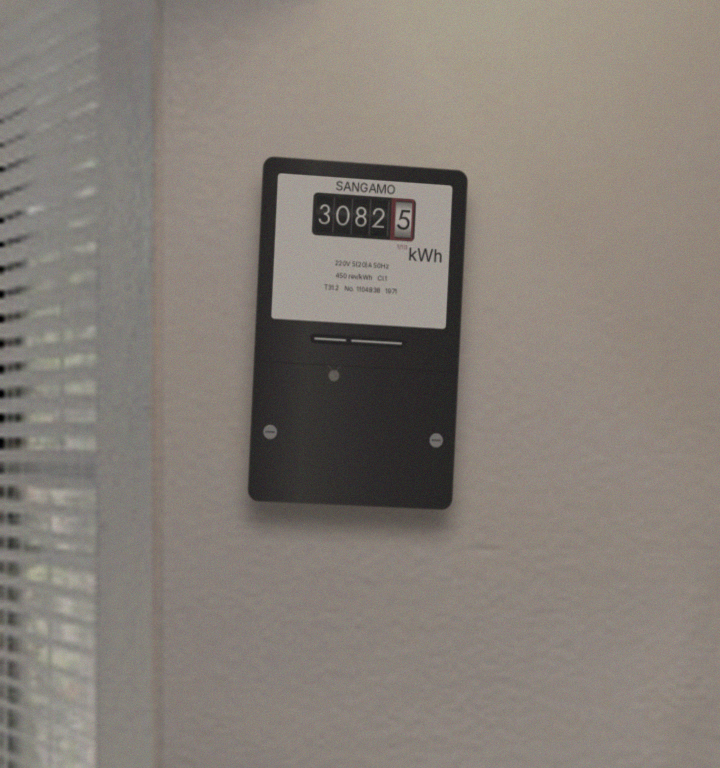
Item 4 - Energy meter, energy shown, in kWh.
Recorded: 3082.5 kWh
